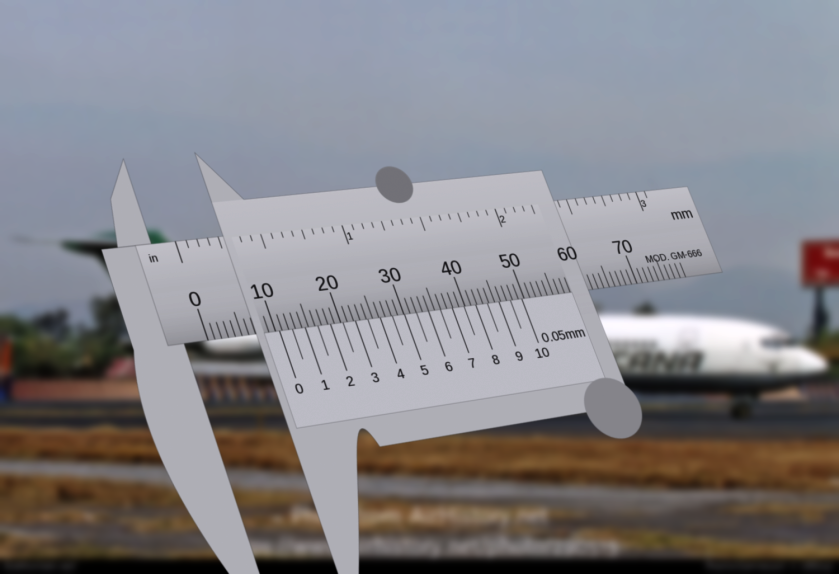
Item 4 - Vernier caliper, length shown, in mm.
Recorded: 10.6 mm
